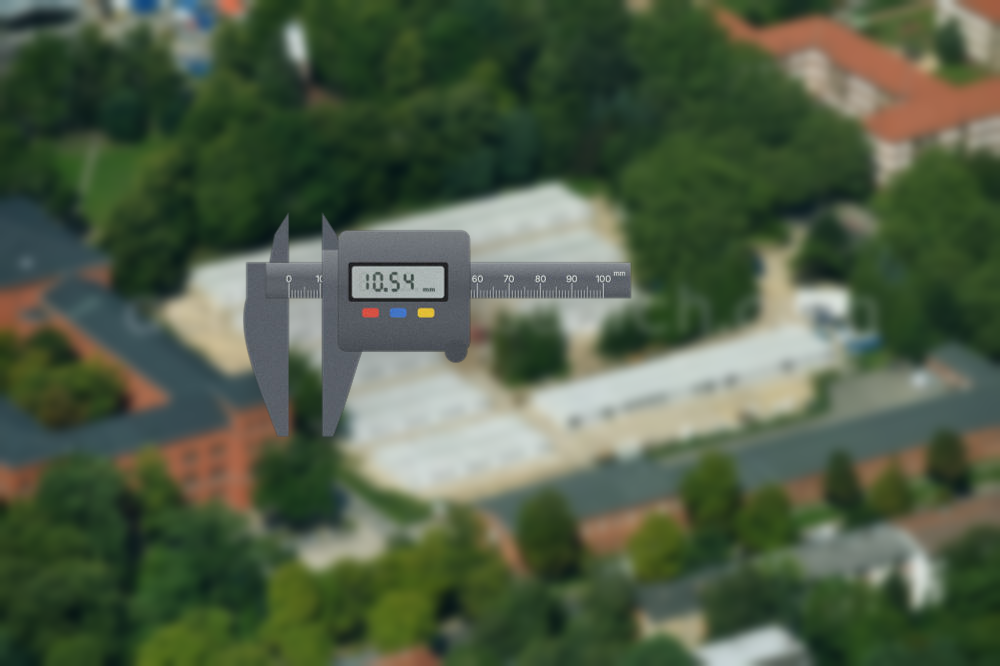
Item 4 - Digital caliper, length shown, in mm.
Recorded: 10.54 mm
